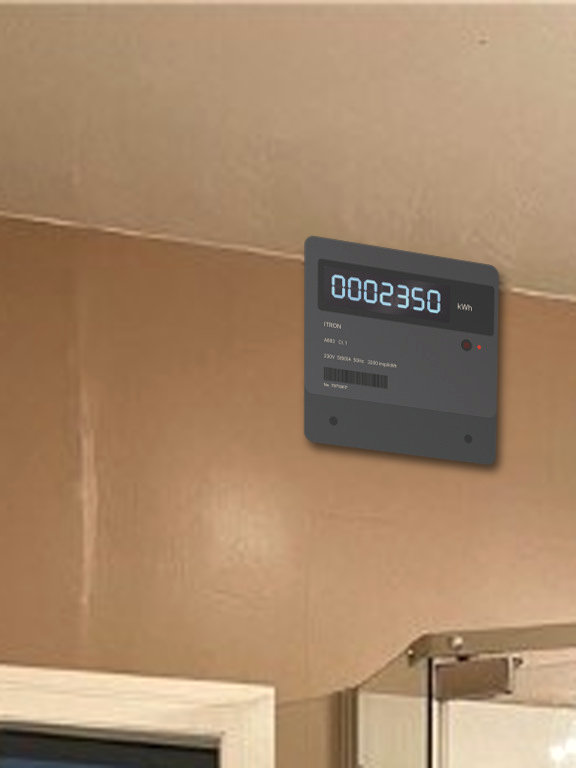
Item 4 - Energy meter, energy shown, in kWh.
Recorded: 2350 kWh
